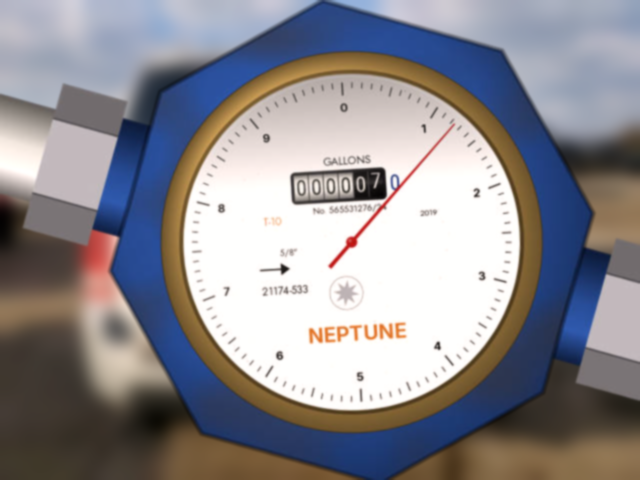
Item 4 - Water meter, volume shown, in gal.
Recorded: 71.2 gal
